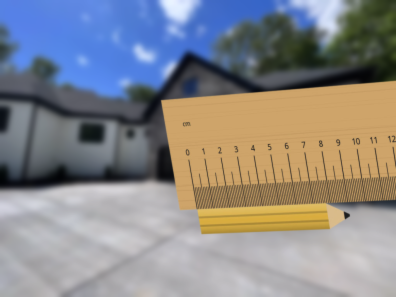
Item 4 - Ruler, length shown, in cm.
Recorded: 9 cm
